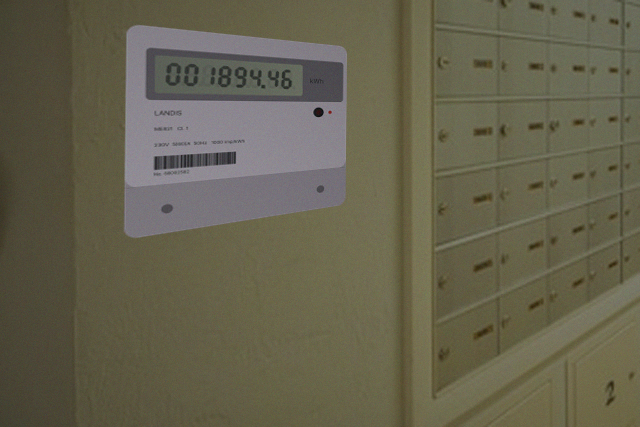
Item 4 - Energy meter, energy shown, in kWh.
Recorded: 1894.46 kWh
